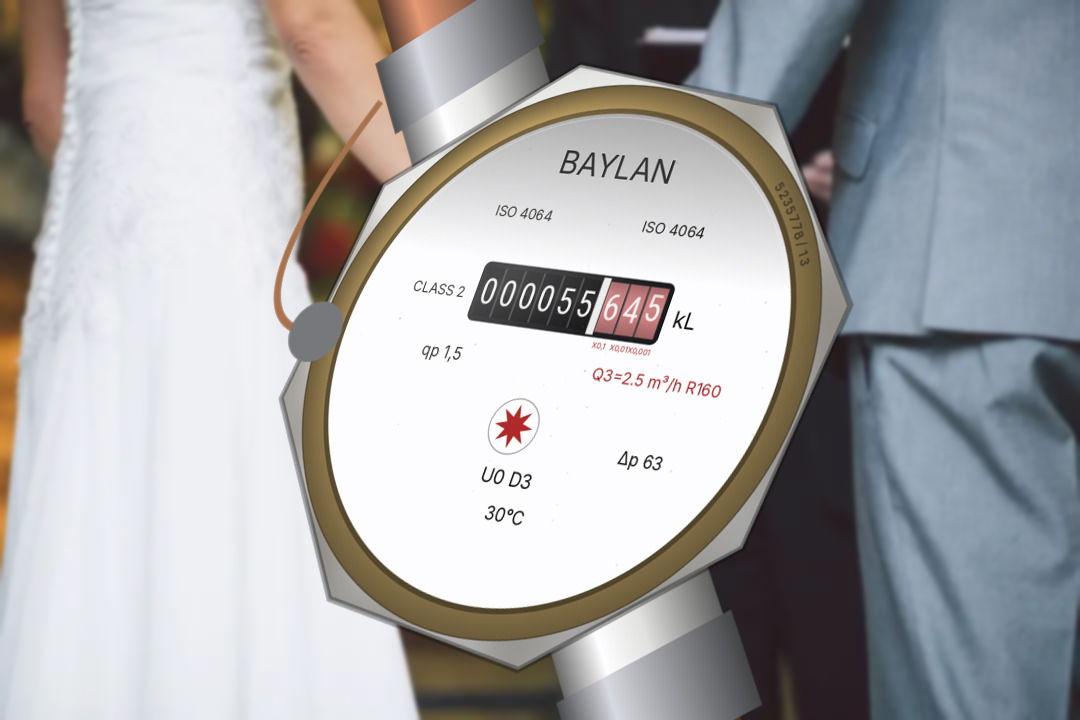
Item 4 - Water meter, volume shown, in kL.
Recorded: 55.645 kL
